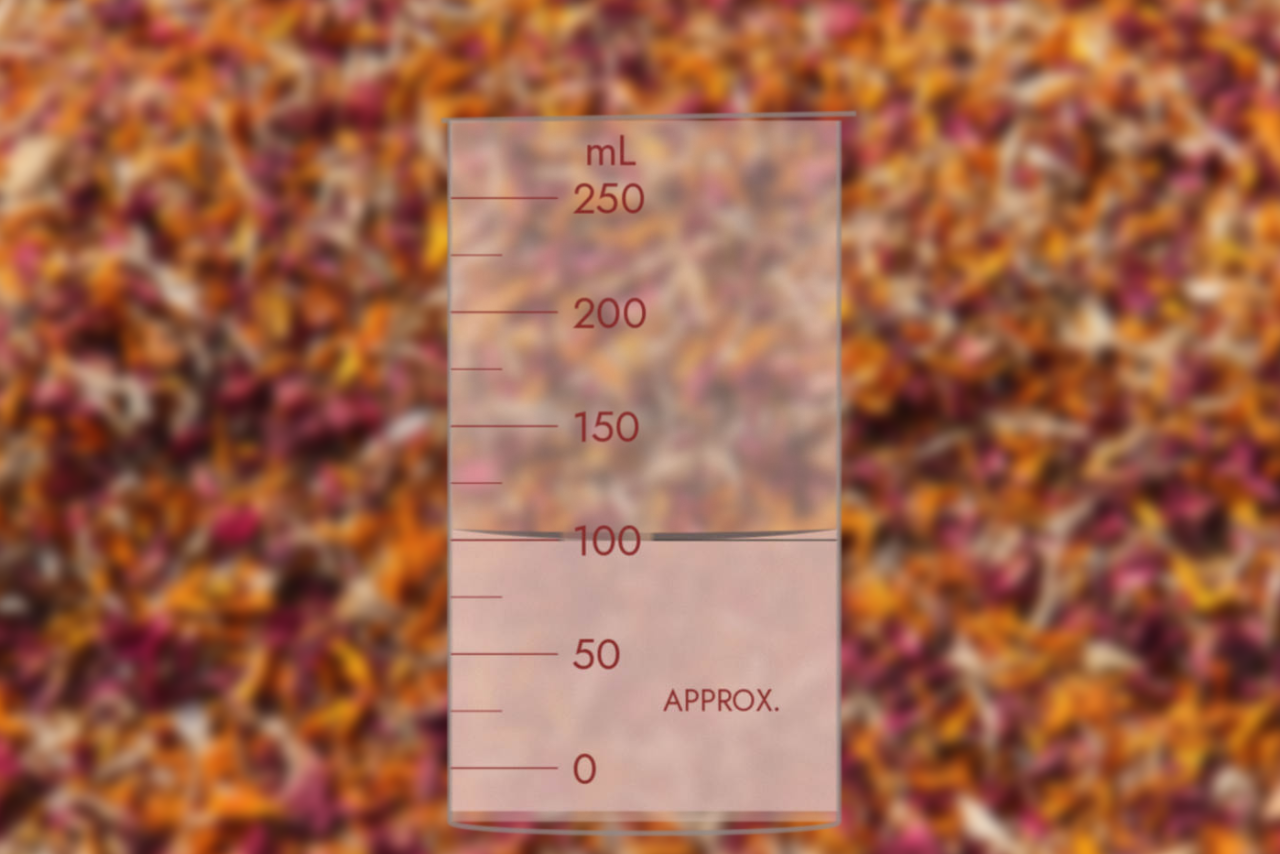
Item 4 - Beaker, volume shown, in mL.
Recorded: 100 mL
